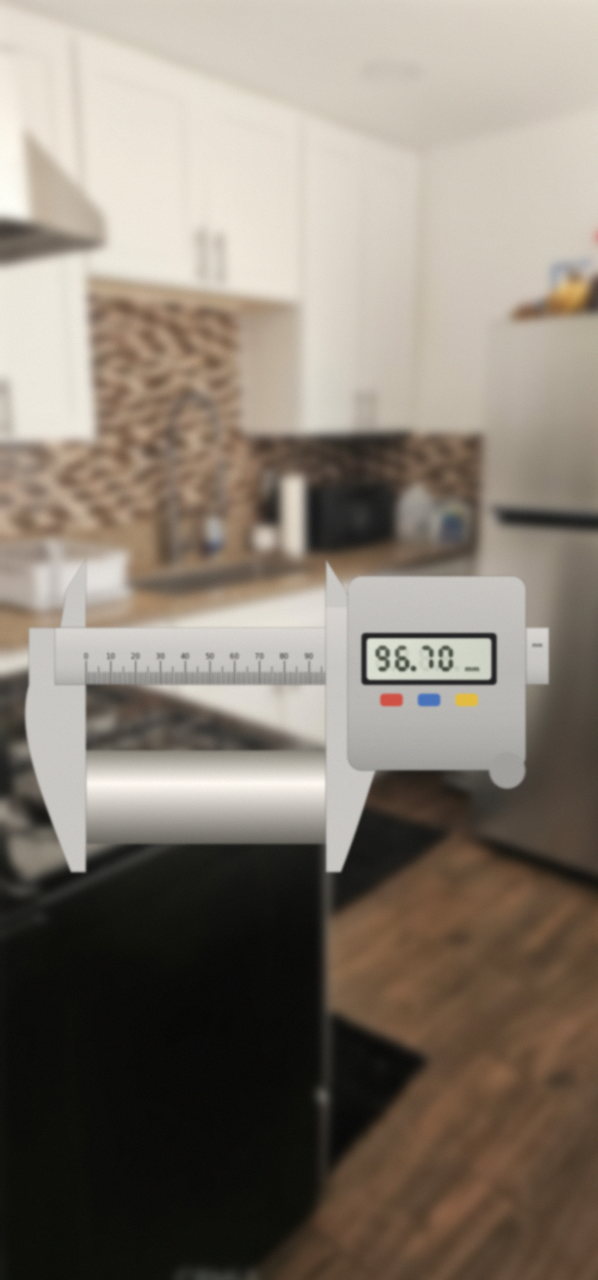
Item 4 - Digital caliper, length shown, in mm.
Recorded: 96.70 mm
